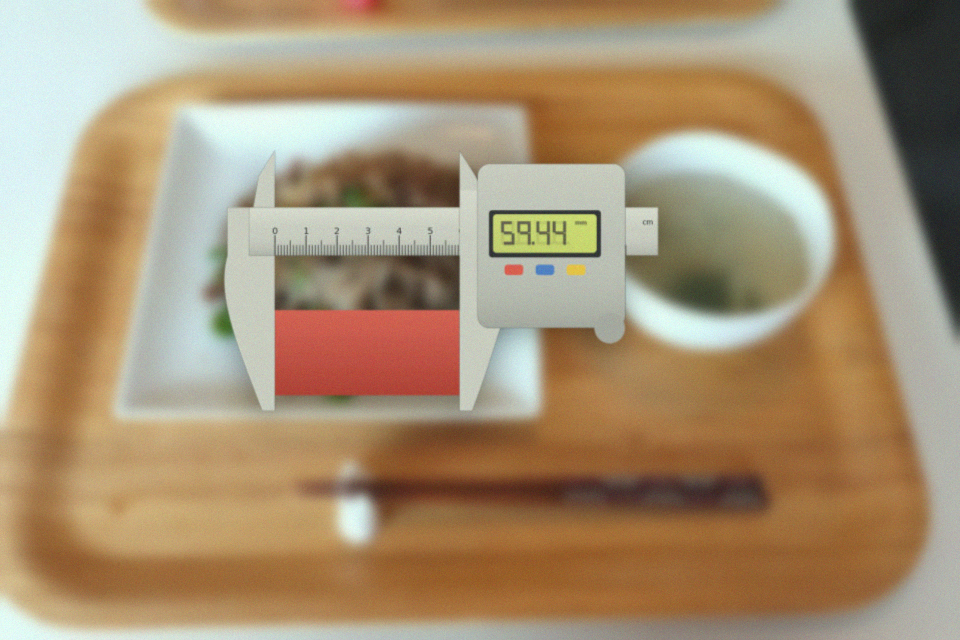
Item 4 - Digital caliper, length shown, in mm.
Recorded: 59.44 mm
